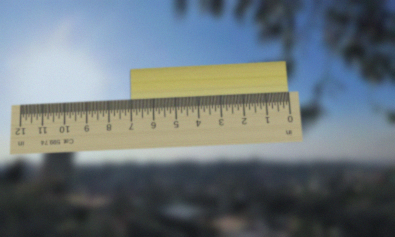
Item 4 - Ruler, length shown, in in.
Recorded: 7 in
